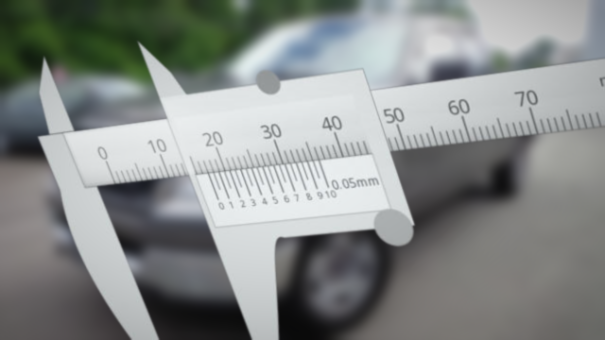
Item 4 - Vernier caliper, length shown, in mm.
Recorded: 17.0 mm
